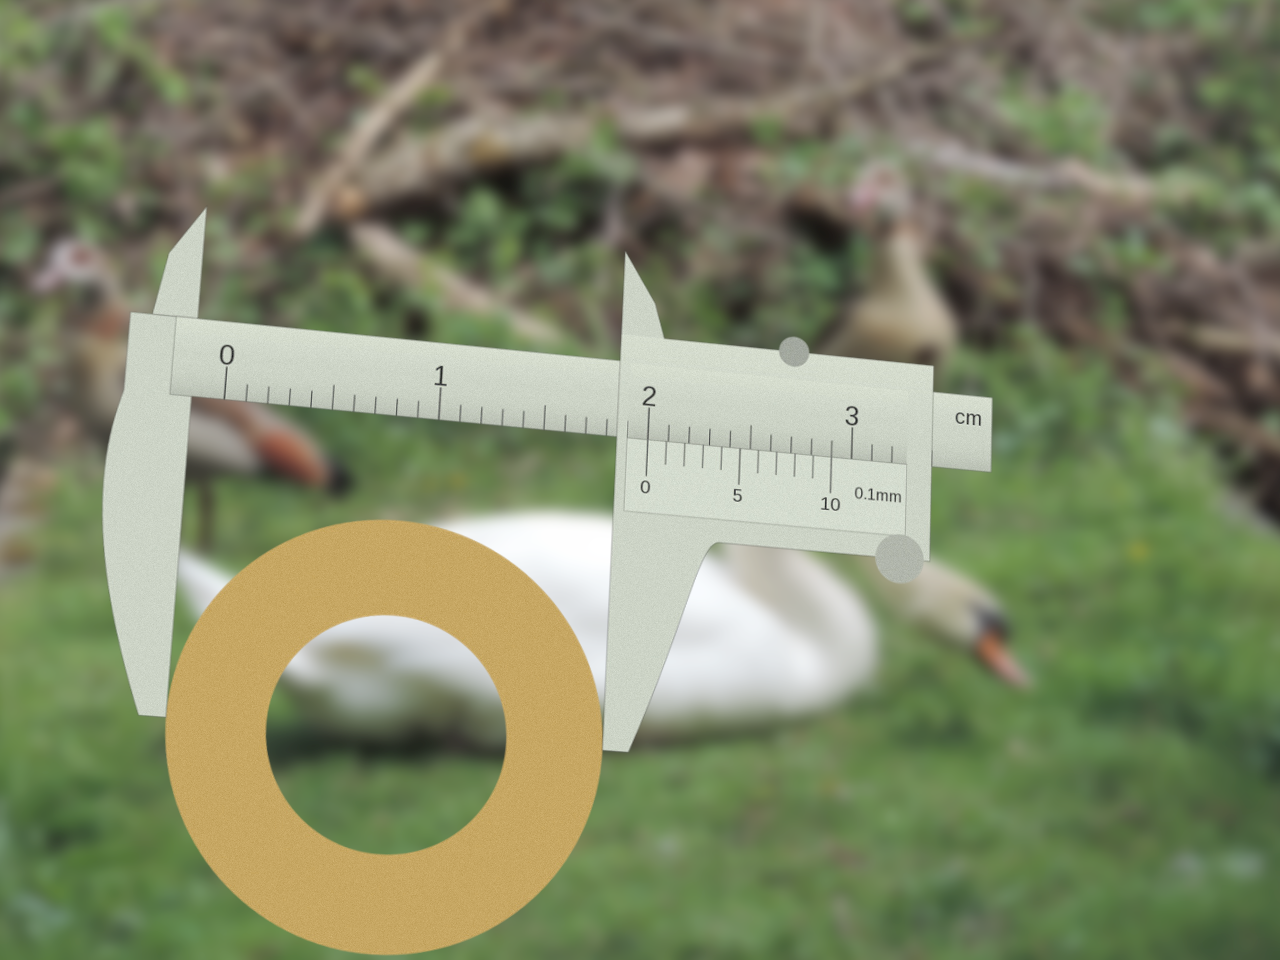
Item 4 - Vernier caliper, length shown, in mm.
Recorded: 20.0 mm
